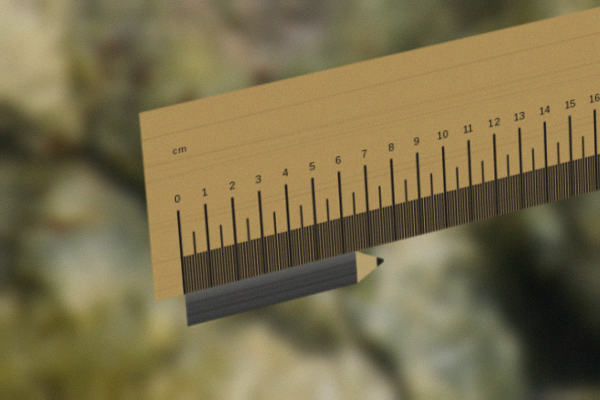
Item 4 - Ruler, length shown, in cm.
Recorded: 7.5 cm
